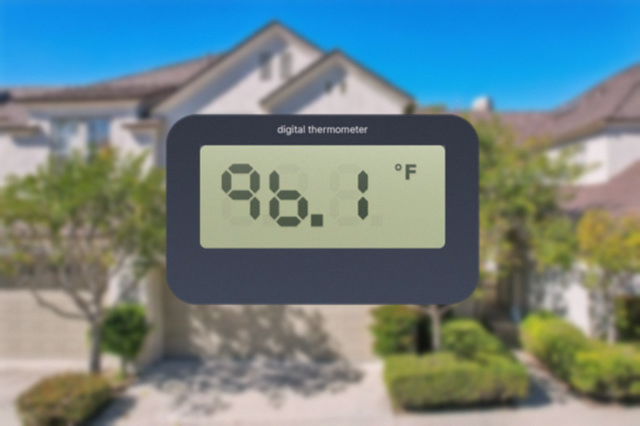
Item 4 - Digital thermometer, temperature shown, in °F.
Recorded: 96.1 °F
